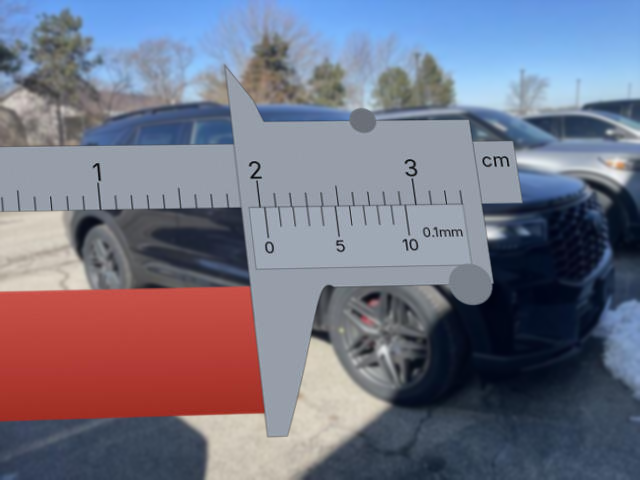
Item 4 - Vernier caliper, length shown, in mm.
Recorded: 20.3 mm
